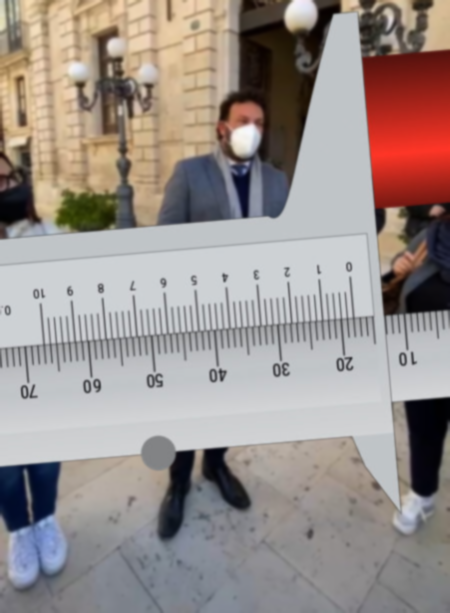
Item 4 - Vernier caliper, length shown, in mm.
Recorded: 18.0 mm
